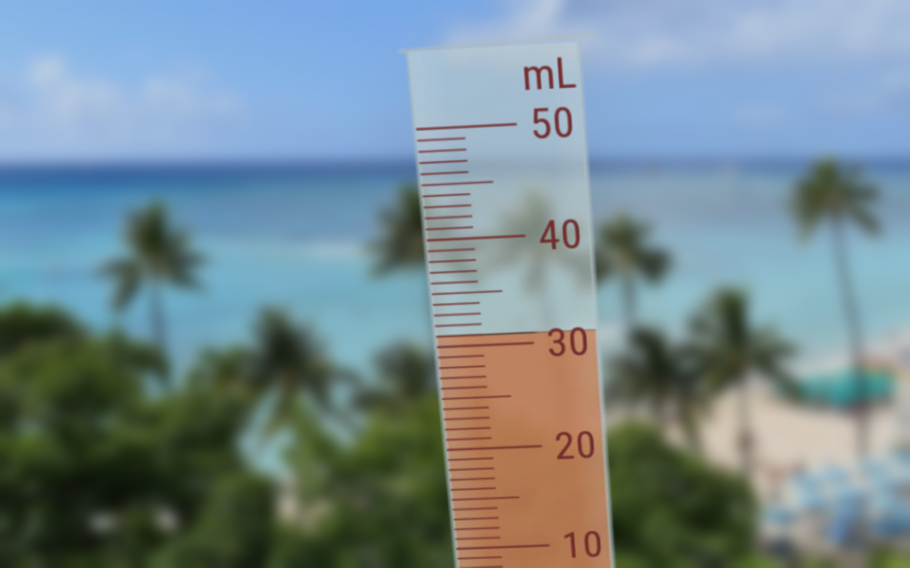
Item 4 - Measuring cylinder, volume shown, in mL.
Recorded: 31 mL
